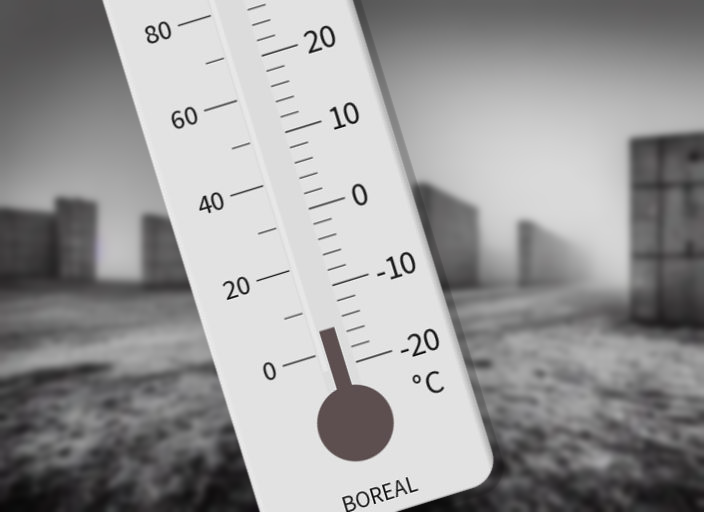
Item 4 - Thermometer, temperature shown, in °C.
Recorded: -15 °C
